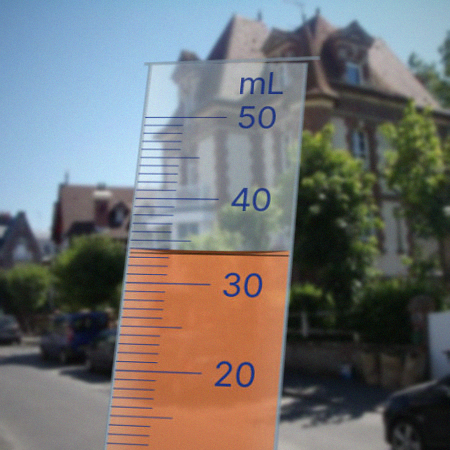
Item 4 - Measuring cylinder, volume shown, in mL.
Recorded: 33.5 mL
